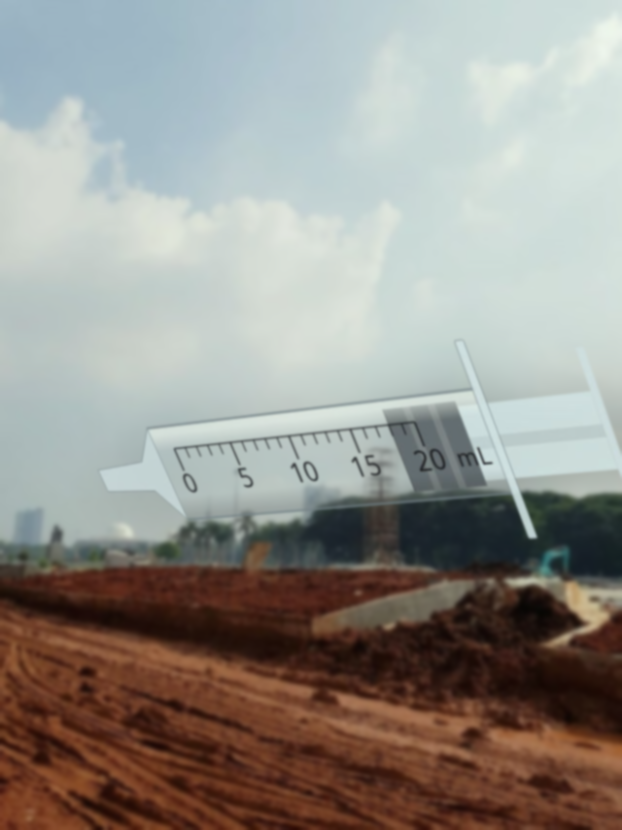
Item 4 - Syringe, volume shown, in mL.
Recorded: 18 mL
